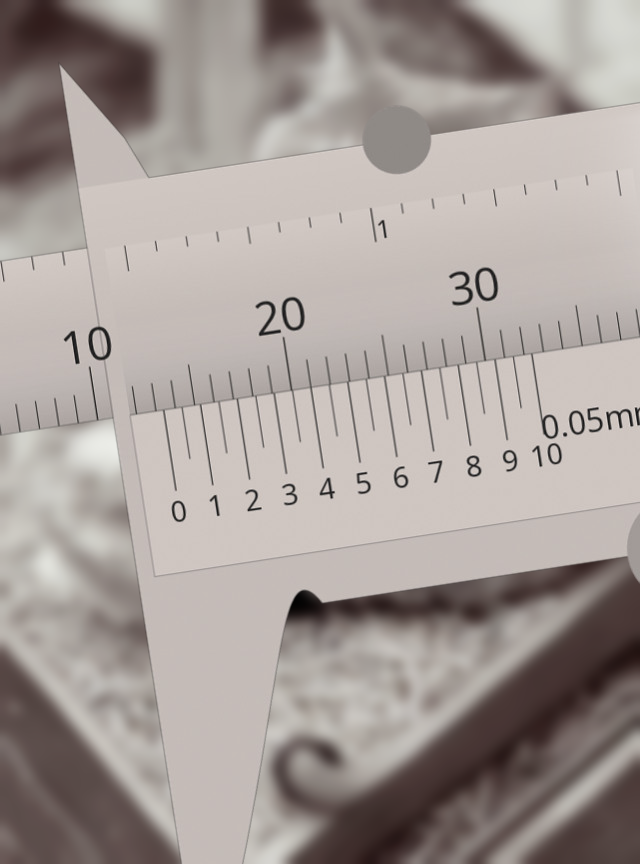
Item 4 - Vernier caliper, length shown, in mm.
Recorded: 13.4 mm
